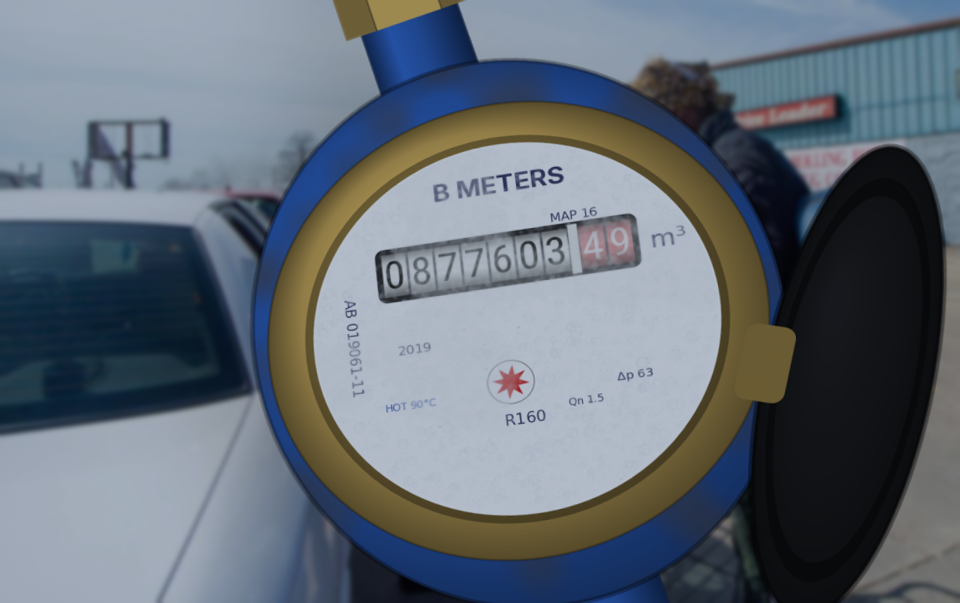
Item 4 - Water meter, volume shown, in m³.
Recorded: 877603.49 m³
